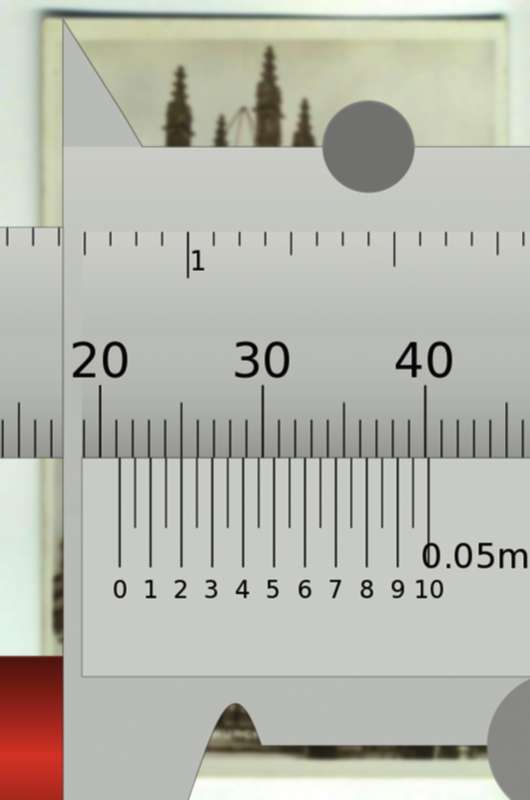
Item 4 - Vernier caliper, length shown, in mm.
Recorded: 21.2 mm
